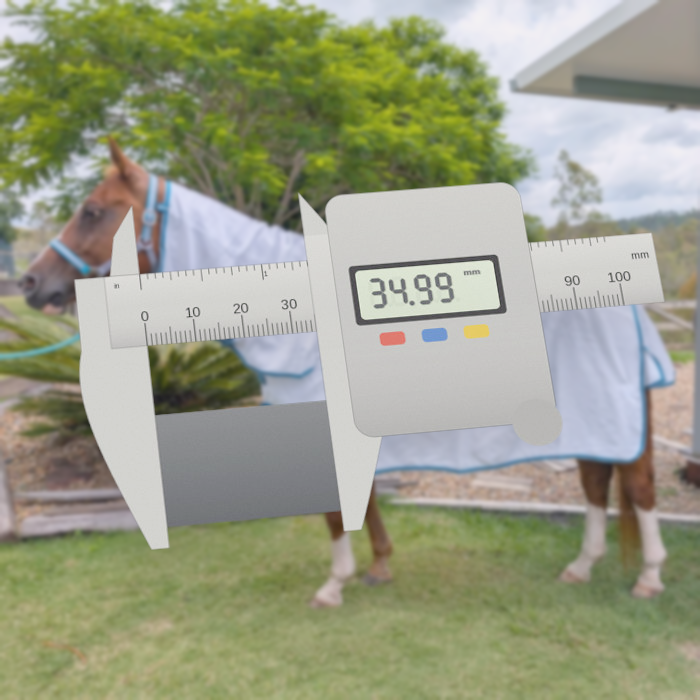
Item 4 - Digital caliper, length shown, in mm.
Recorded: 34.99 mm
